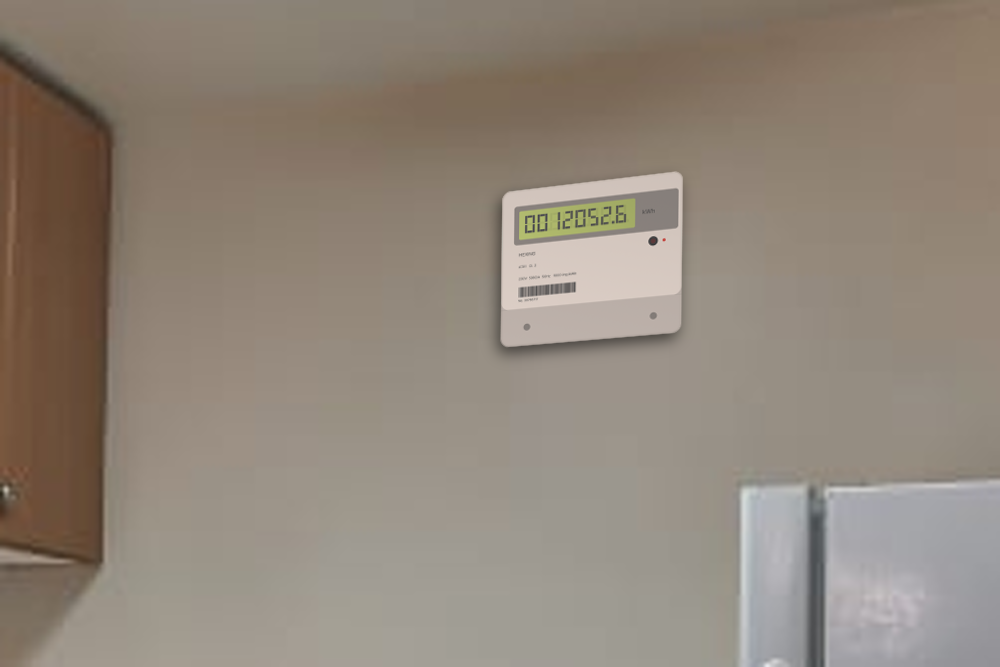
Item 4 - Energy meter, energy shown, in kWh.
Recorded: 12052.6 kWh
